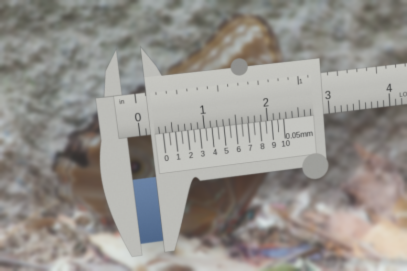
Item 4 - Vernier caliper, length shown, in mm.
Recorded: 3.6 mm
